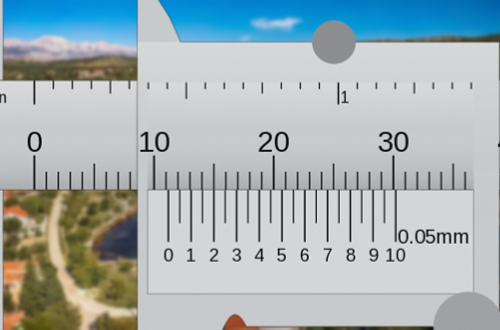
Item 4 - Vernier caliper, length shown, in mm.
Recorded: 11.2 mm
